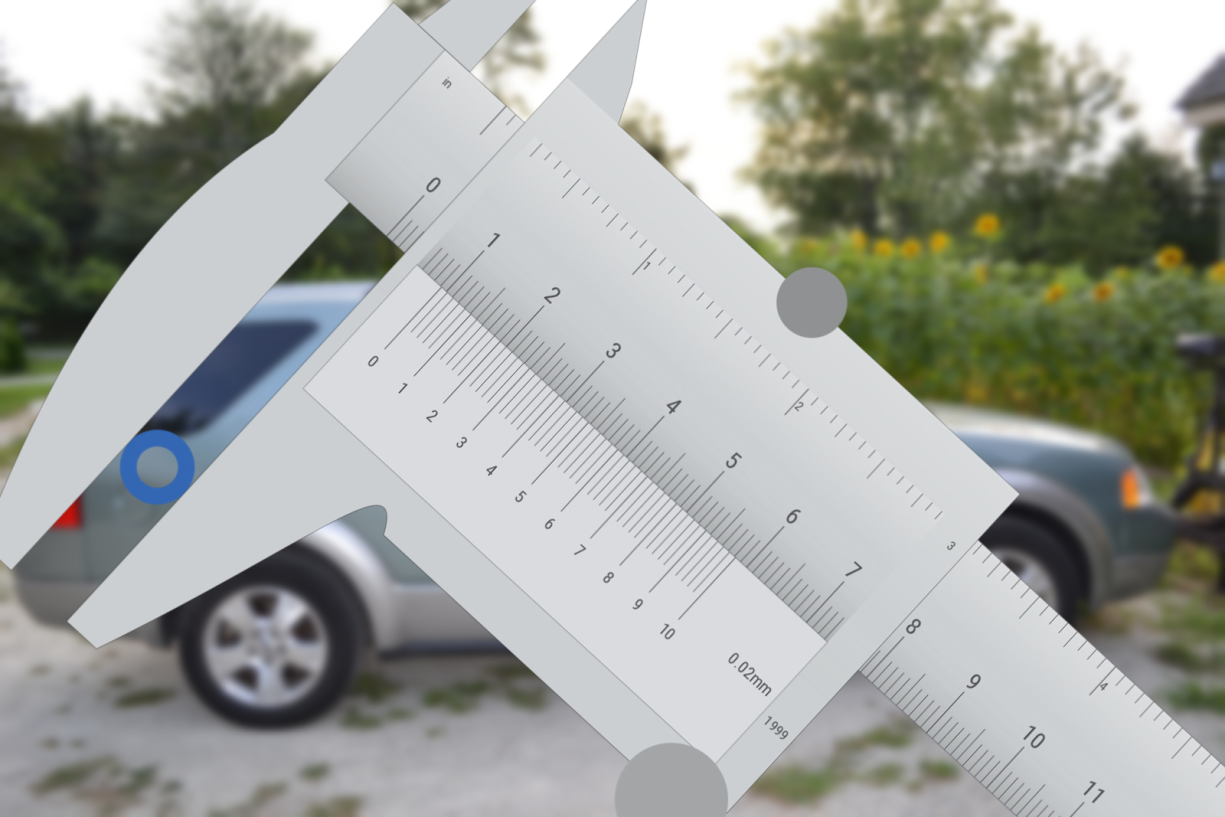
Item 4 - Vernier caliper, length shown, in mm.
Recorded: 9.2 mm
